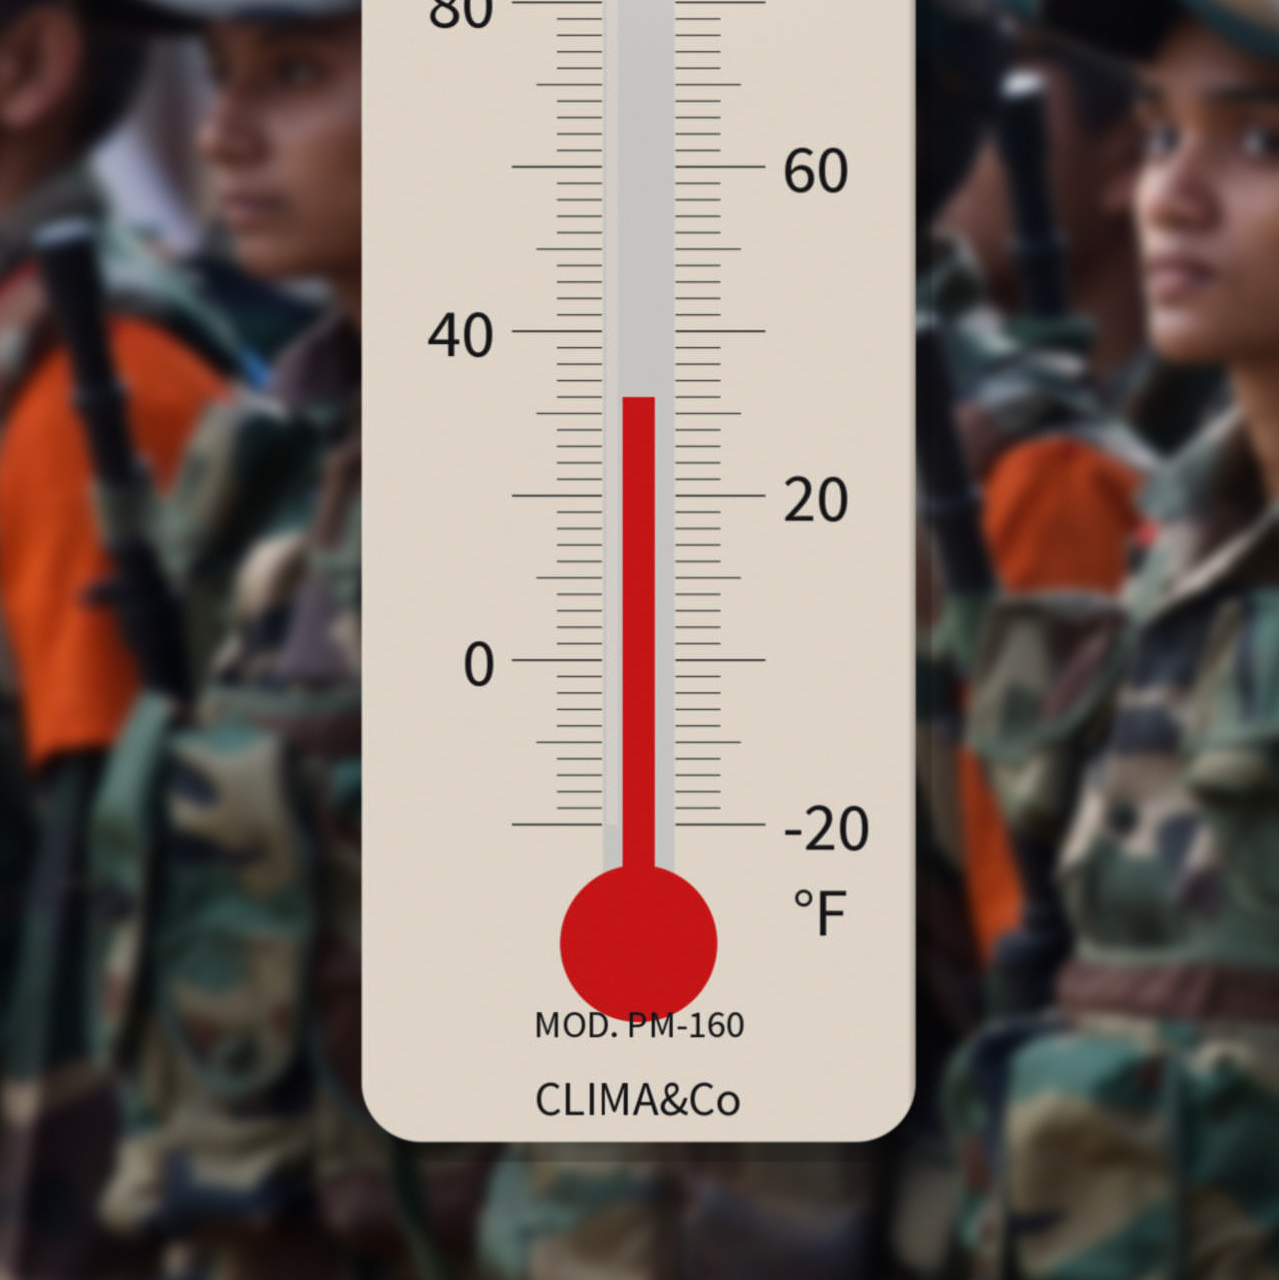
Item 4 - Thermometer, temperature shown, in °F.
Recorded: 32 °F
